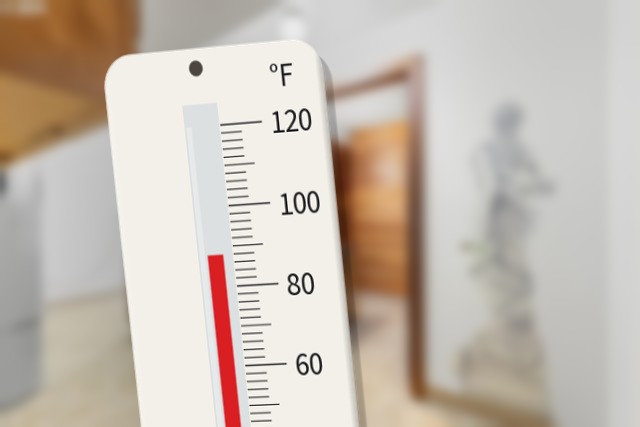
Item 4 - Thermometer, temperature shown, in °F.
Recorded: 88 °F
